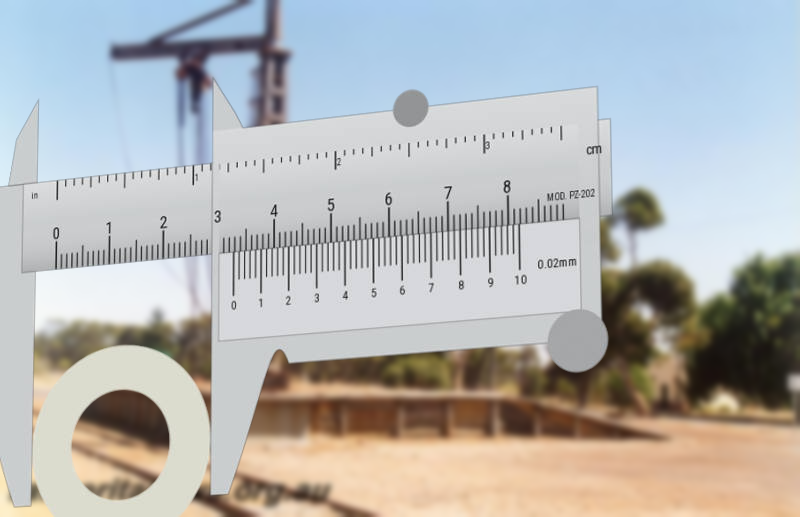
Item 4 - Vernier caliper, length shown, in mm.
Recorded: 32.8 mm
